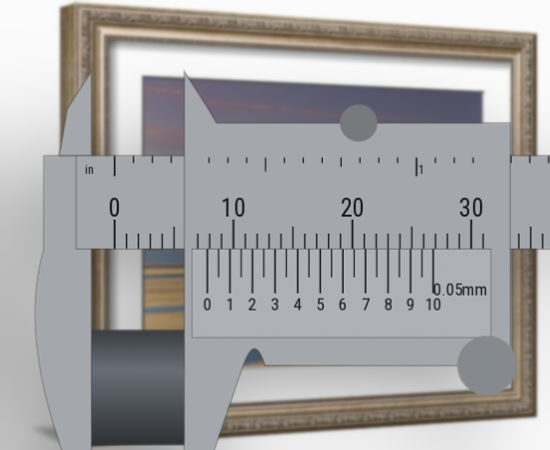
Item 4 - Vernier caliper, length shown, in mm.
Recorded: 7.8 mm
